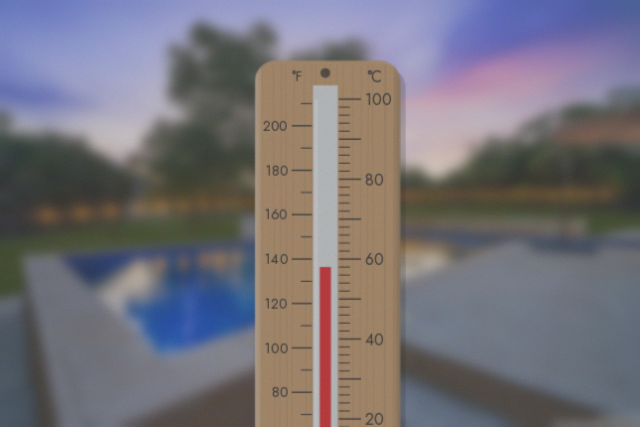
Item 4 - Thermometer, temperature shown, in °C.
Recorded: 58 °C
